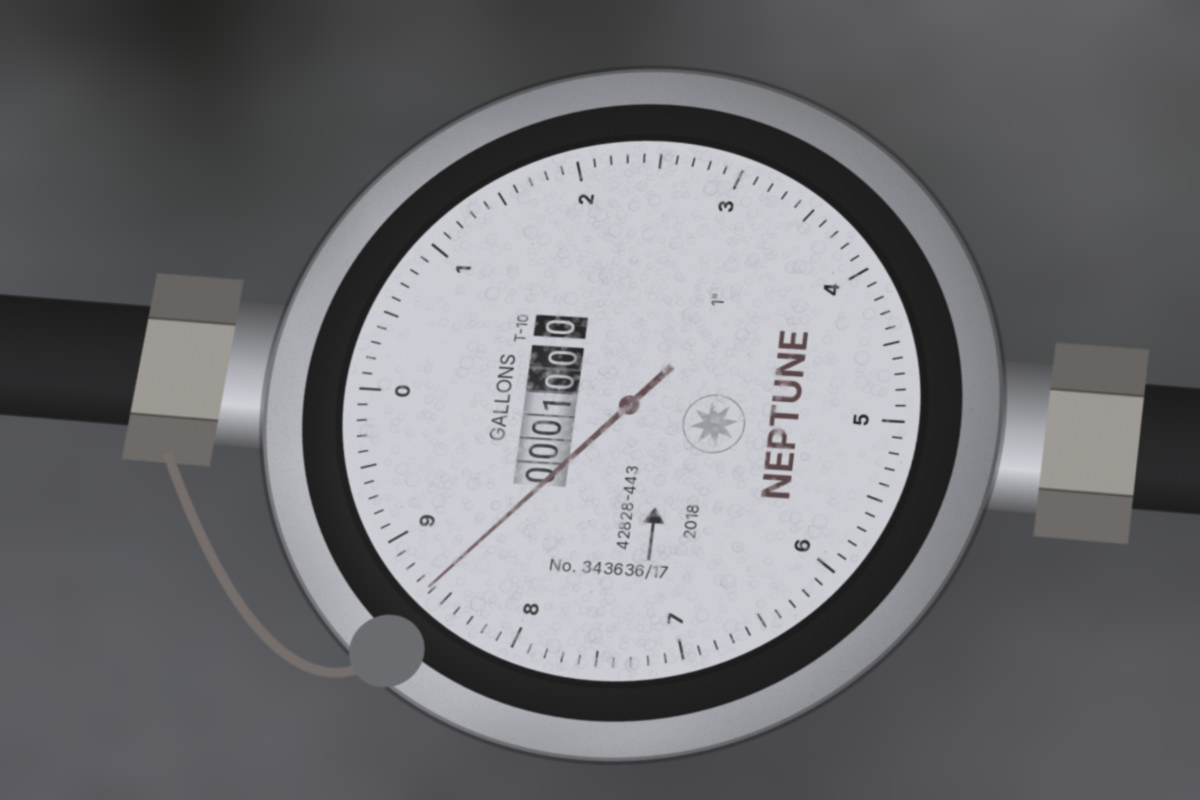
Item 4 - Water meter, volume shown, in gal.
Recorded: 998.6 gal
